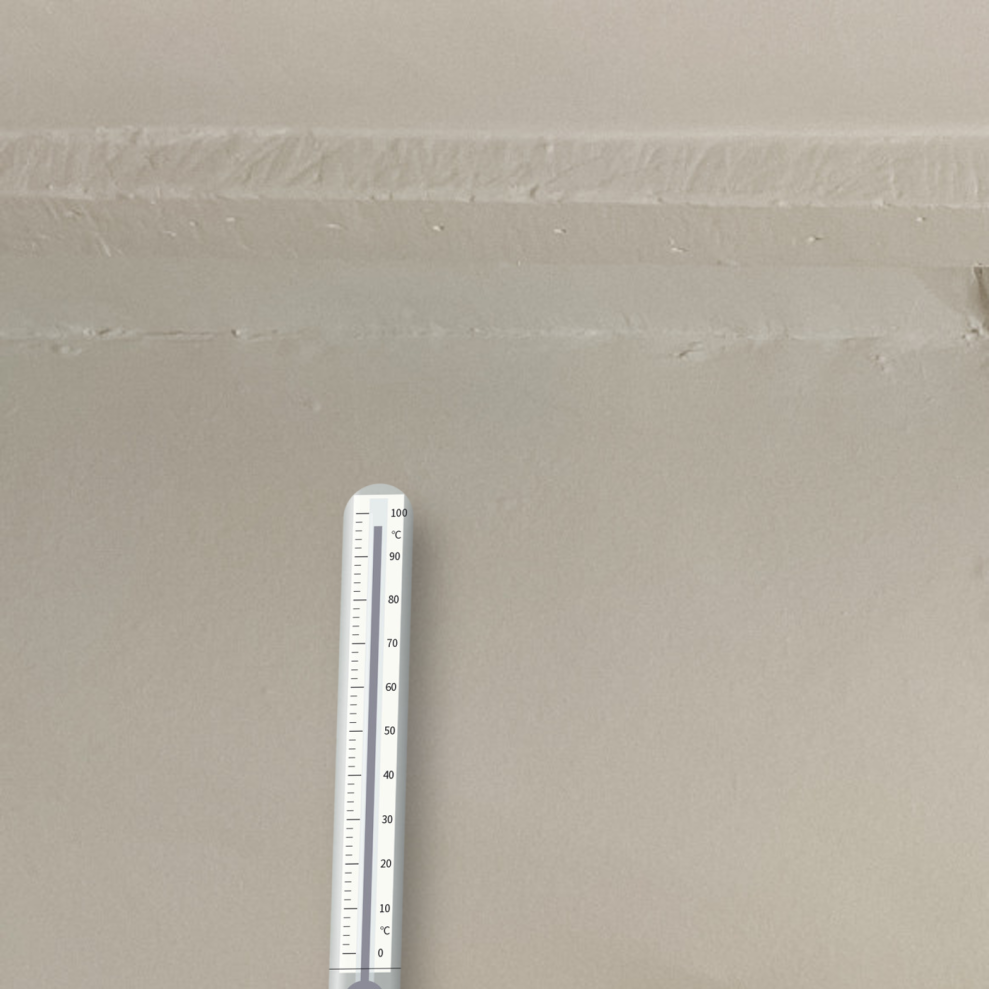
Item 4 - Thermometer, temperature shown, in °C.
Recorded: 97 °C
